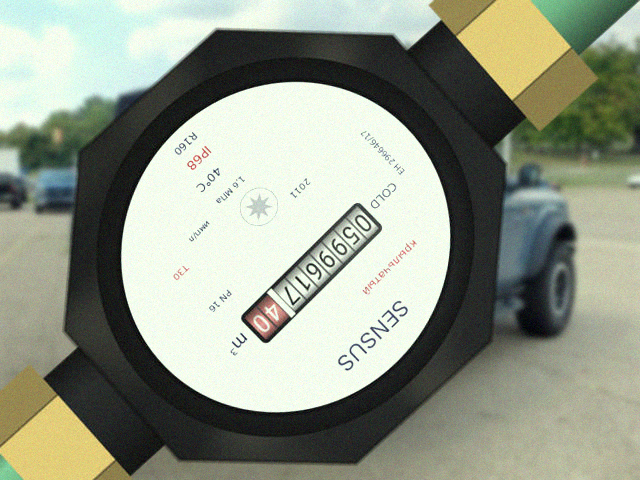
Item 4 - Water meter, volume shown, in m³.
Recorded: 599617.40 m³
